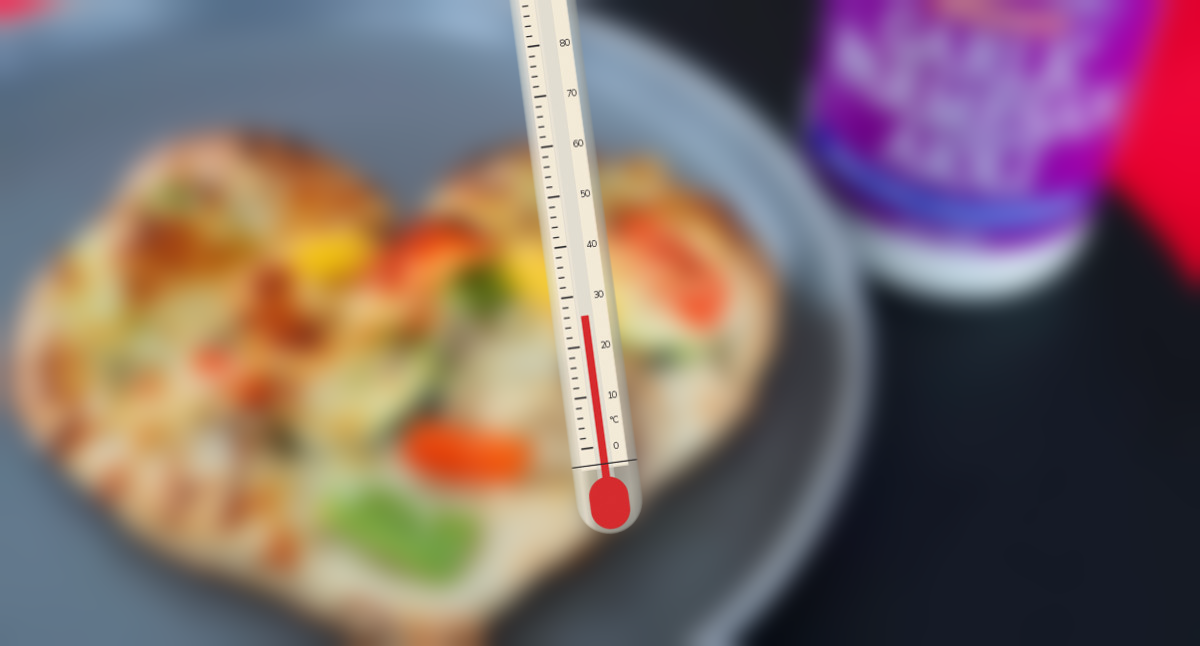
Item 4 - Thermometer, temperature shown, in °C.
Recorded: 26 °C
